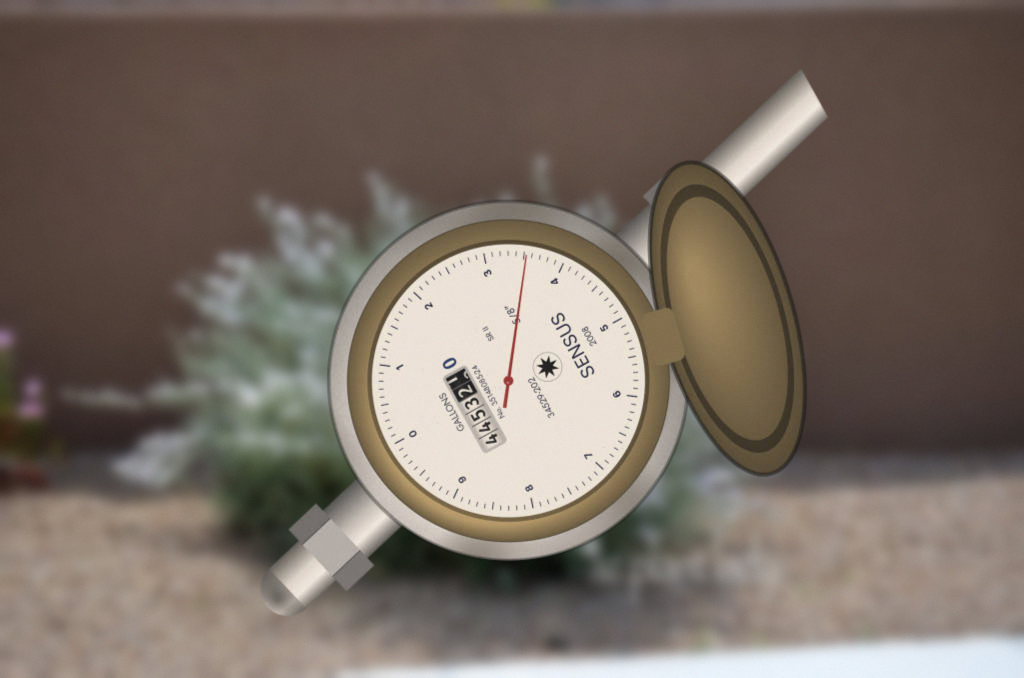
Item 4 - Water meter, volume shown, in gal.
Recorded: 4453213.5 gal
